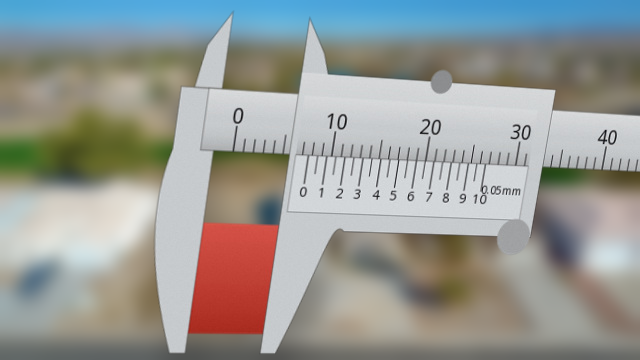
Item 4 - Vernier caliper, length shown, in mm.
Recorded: 7.6 mm
